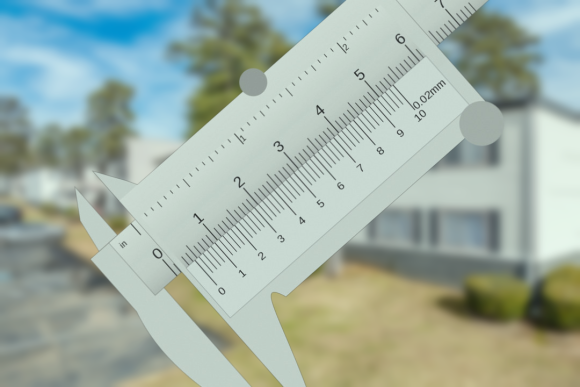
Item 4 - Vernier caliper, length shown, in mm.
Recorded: 4.4 mm
